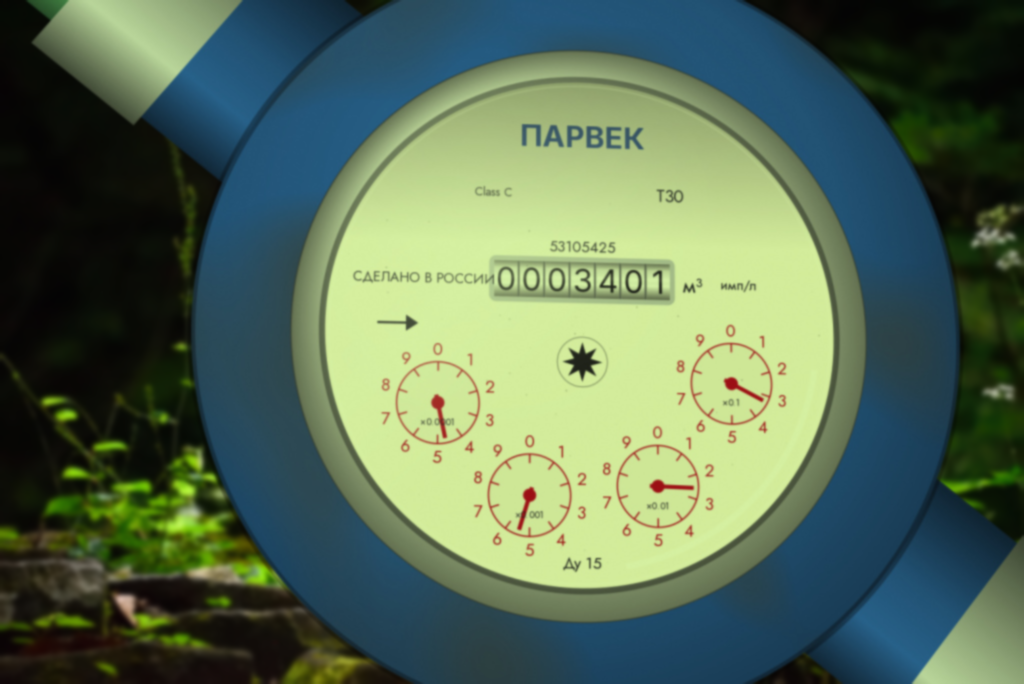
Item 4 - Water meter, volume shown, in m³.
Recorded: 3401.3254 m³
